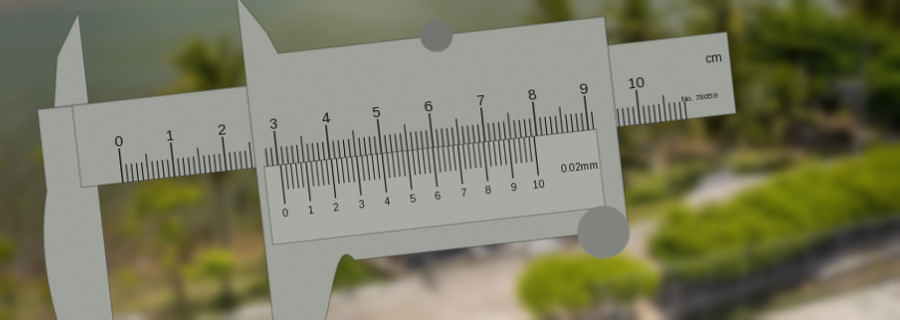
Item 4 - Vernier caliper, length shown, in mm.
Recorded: 30.5 mm
